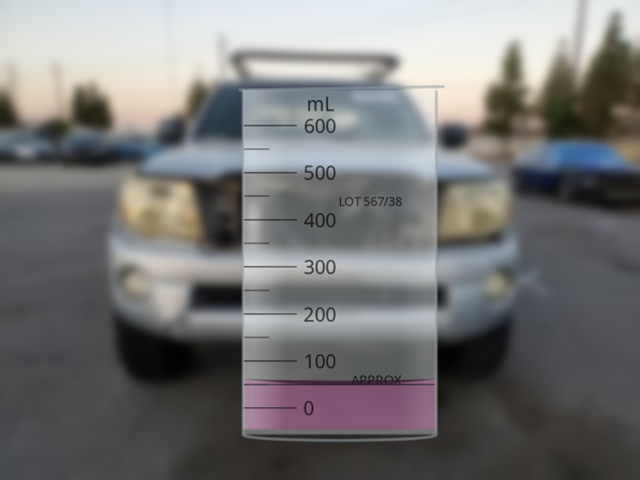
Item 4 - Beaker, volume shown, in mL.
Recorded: 50 mL
